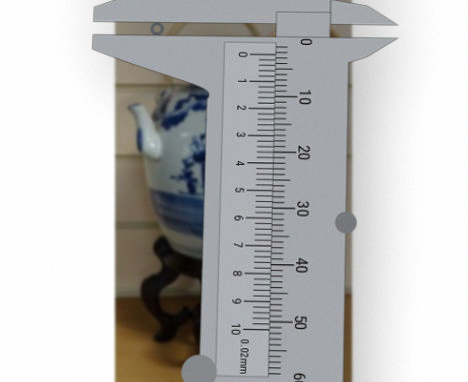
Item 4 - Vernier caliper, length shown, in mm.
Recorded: 2.4 mm
